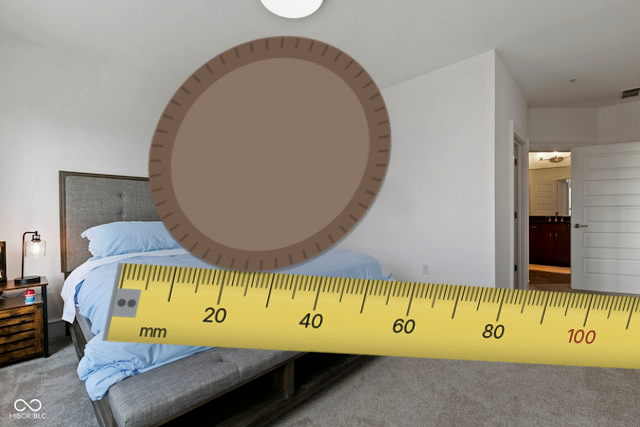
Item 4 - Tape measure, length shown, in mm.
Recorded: 48 mm
